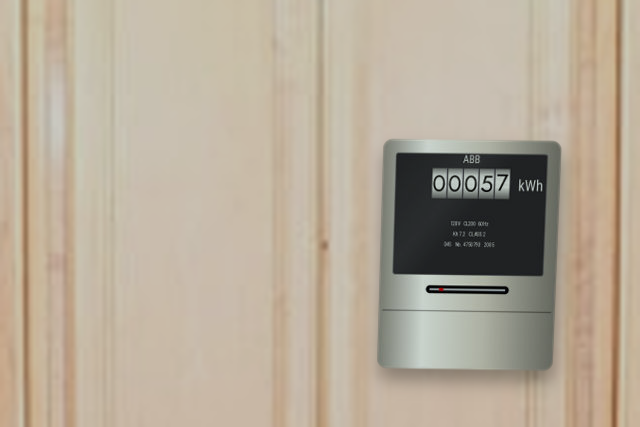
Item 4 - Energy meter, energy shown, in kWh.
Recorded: 57 kWh
